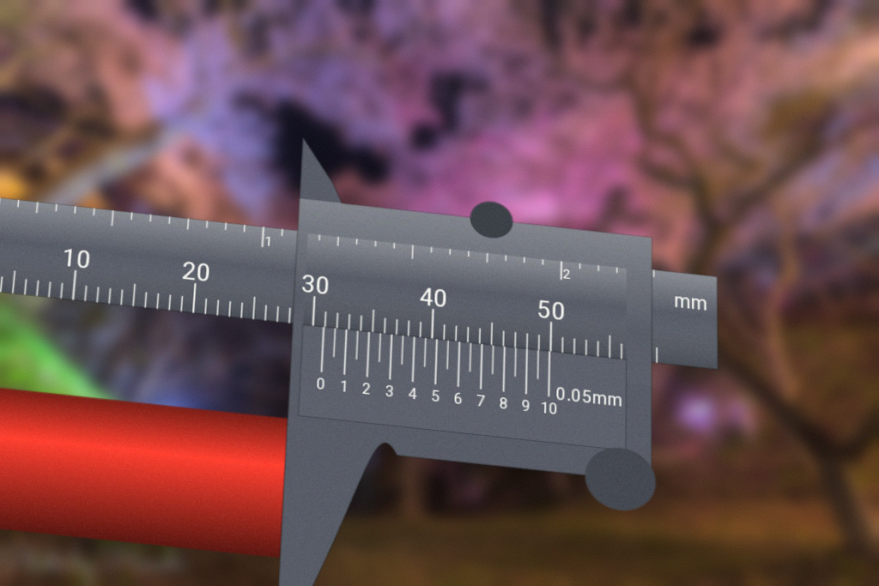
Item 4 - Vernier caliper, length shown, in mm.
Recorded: 30.9 mm
